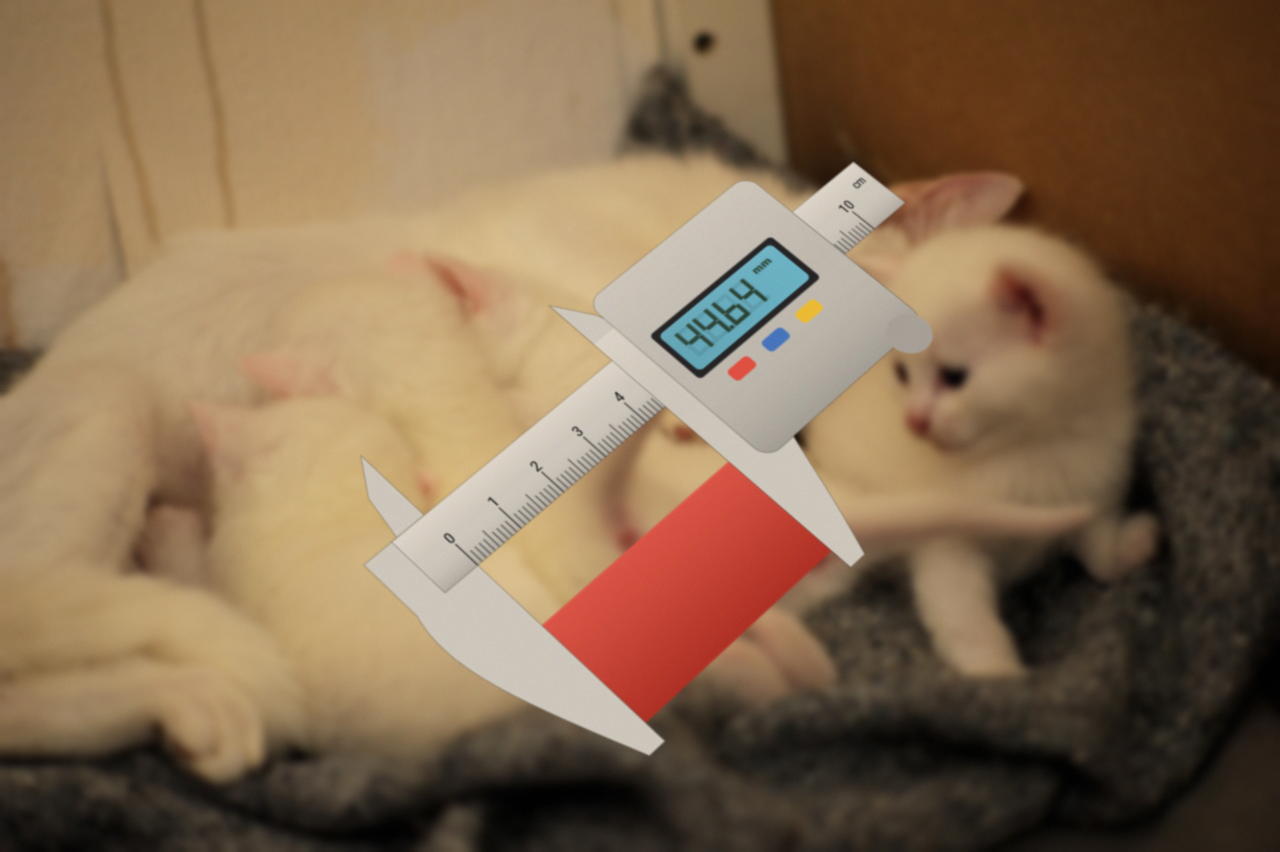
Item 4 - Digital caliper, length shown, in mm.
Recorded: 44.64 mm
